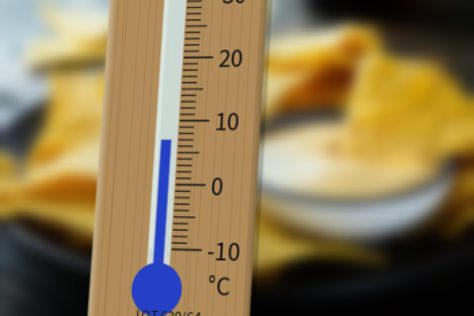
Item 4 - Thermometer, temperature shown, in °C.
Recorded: 7 °C
